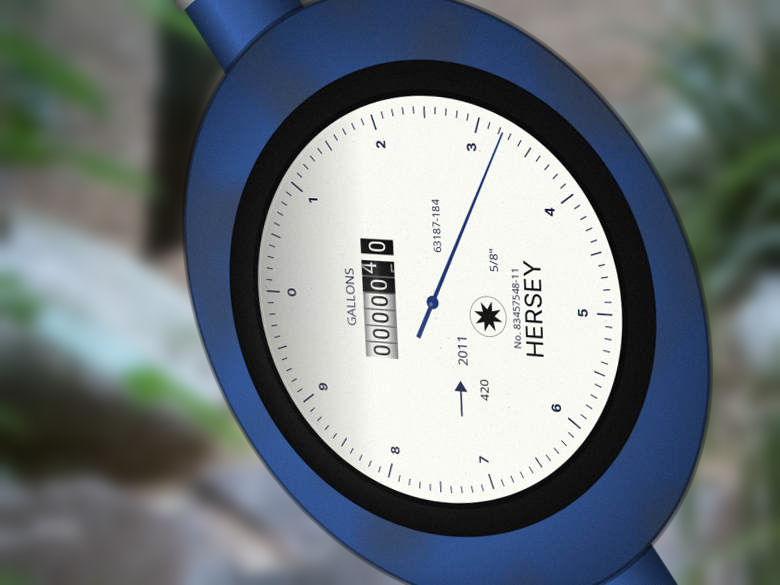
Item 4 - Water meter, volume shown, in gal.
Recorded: 43.2 gal
